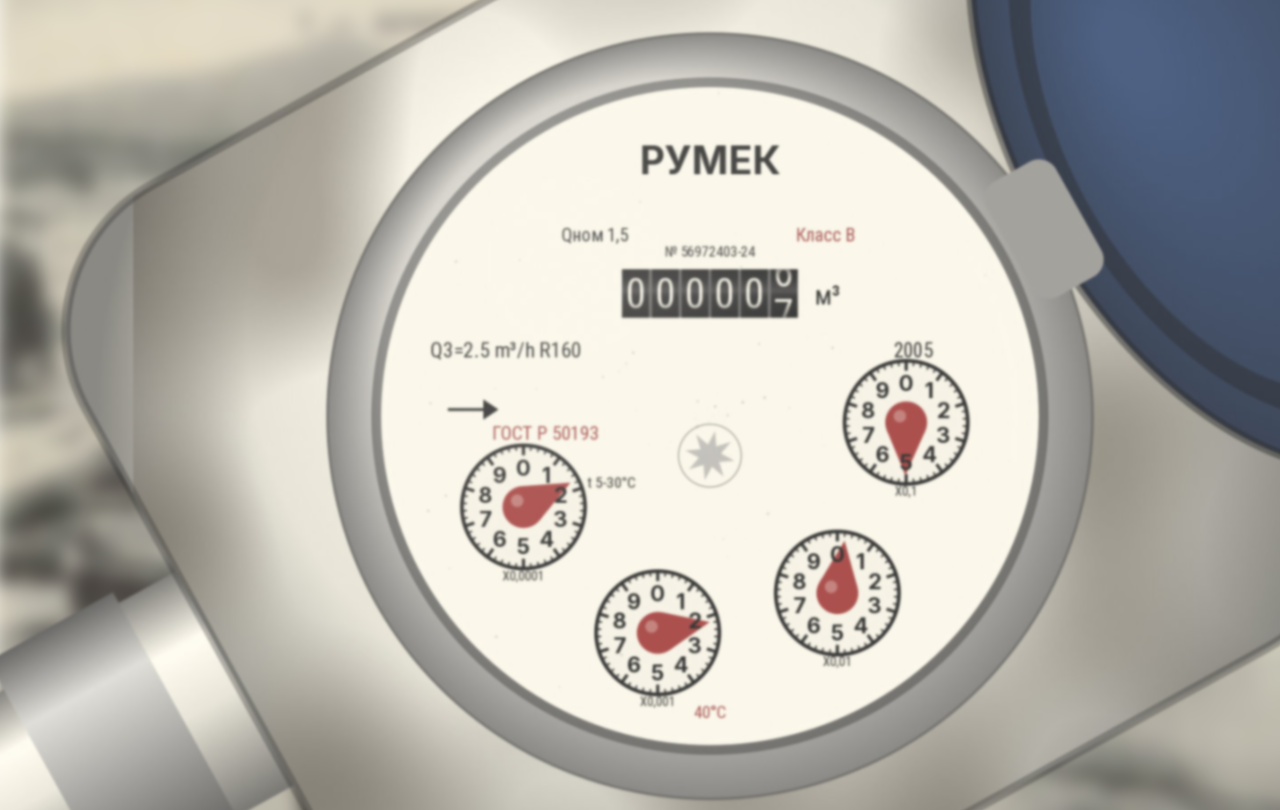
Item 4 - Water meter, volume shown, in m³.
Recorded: 6.5021 m³
